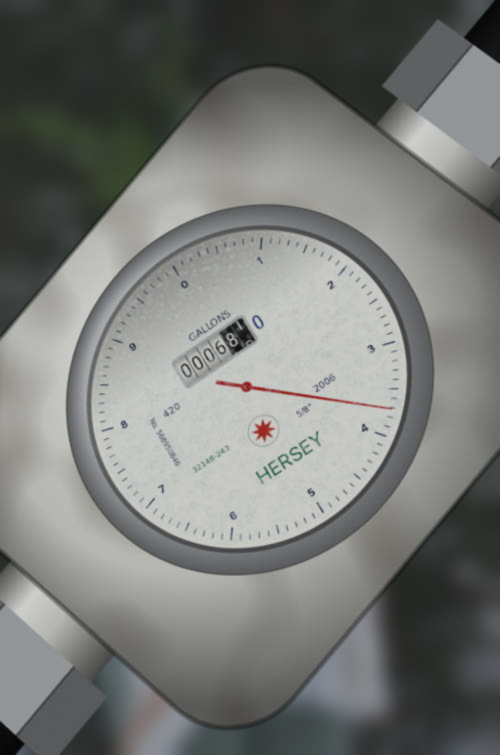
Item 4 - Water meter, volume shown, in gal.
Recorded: 6813.7 gal
